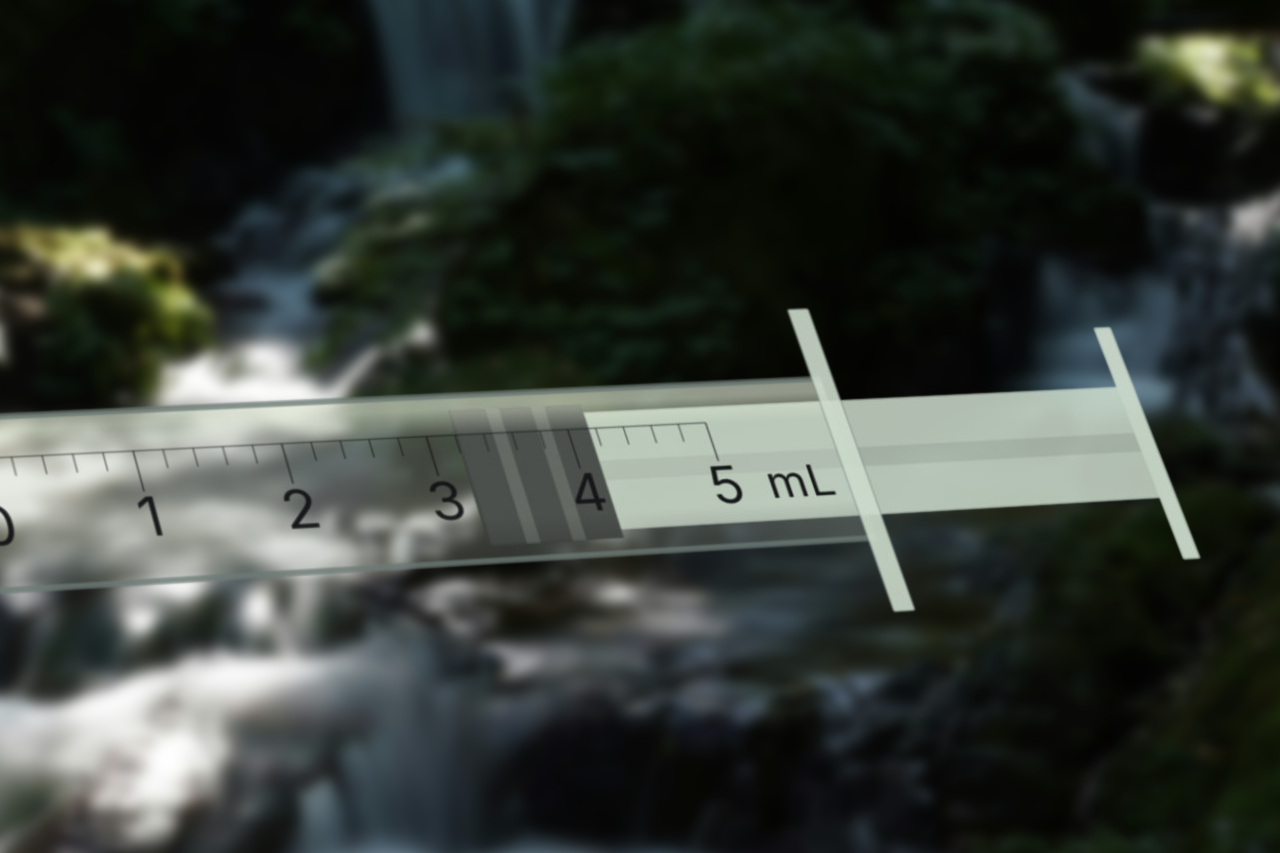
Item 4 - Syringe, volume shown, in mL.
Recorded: 3.2 mL
